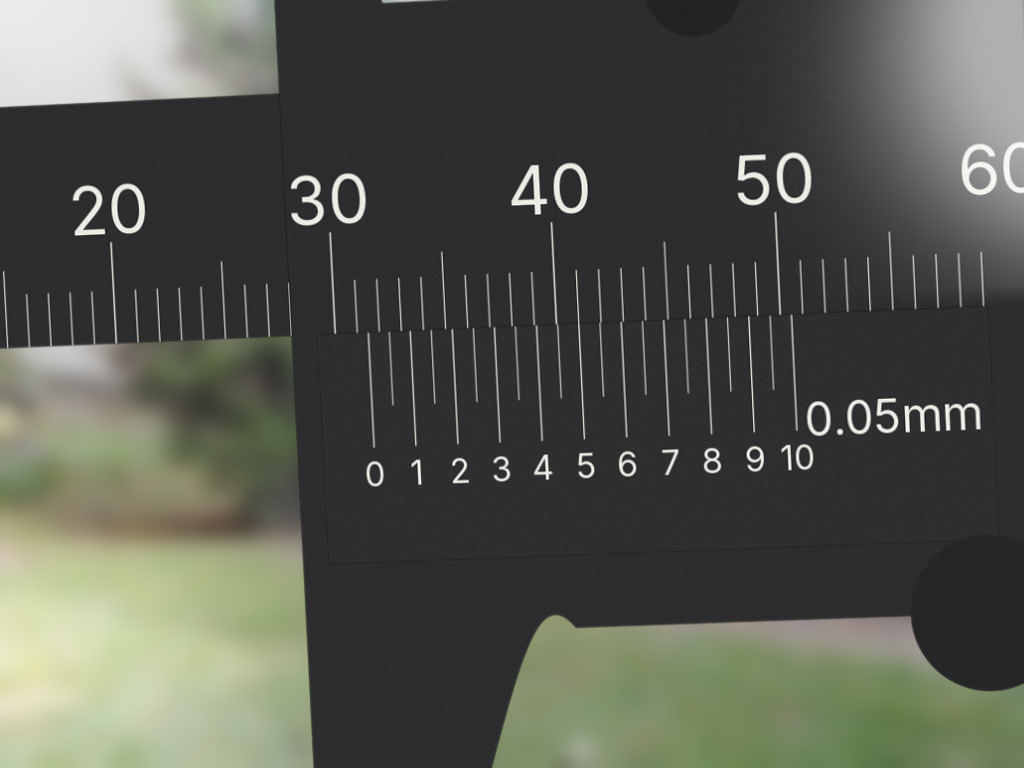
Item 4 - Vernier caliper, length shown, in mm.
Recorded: 31.50 mm
